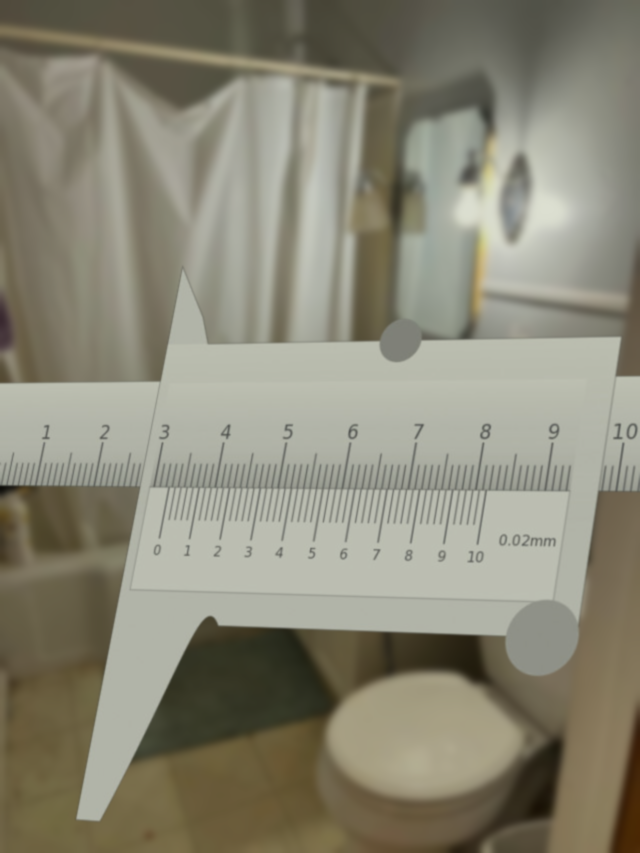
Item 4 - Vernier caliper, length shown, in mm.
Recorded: 32.5 mm
